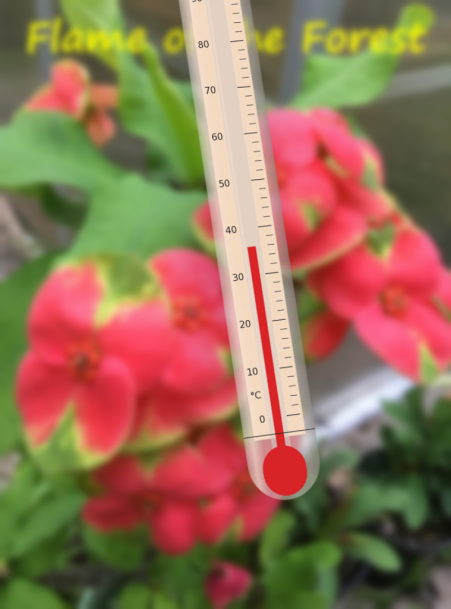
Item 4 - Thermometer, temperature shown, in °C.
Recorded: 36 °C
